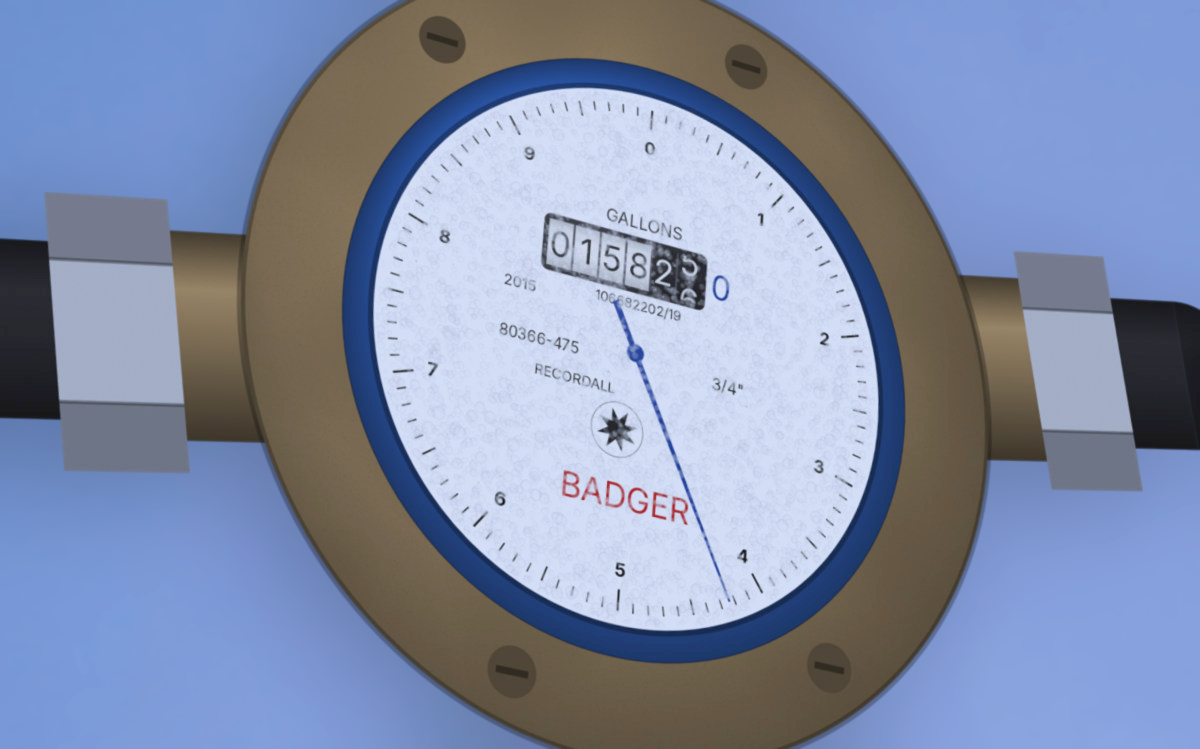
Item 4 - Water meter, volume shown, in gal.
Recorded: 158254.2 gal
